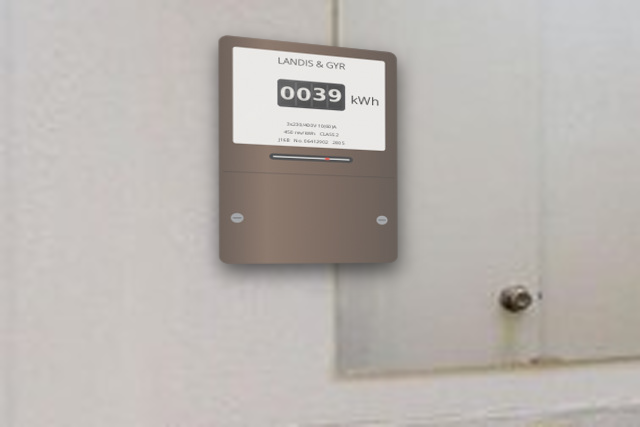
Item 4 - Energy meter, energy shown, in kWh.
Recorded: 39 kWh
